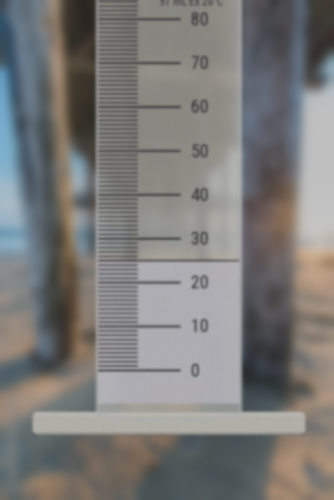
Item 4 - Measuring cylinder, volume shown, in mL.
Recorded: 25 mL
